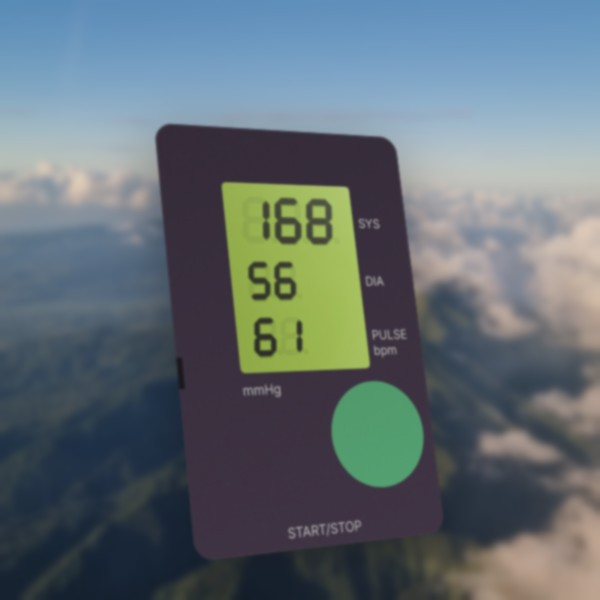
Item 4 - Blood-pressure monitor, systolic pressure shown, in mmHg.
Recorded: 168 mmHg
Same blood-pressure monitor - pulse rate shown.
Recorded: 61 bpm
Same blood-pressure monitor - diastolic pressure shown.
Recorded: 56 mmHg
